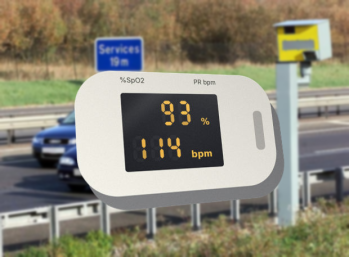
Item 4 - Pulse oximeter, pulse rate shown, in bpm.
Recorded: 114 bpm
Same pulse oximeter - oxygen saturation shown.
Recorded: 93 %
